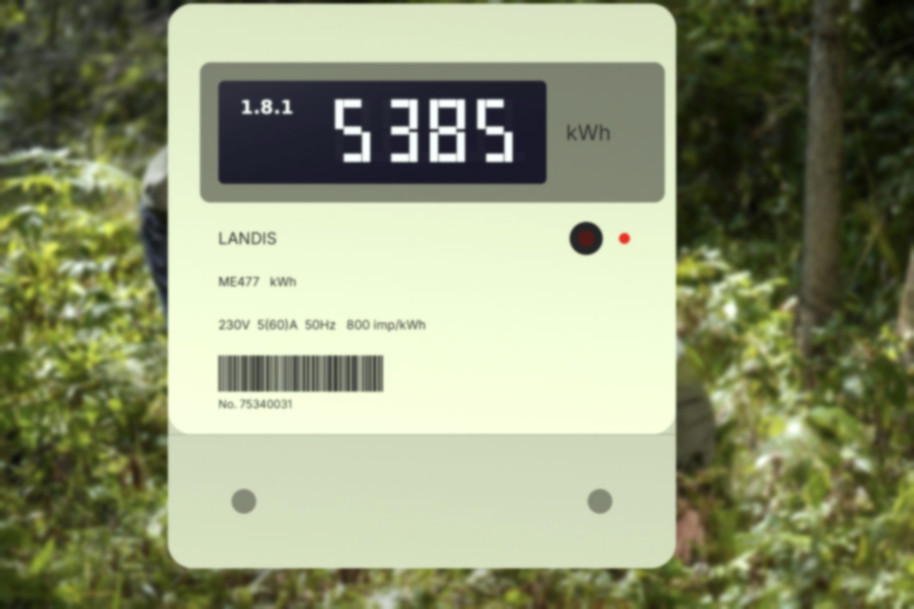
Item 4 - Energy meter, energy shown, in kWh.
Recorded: 5385 kWh
